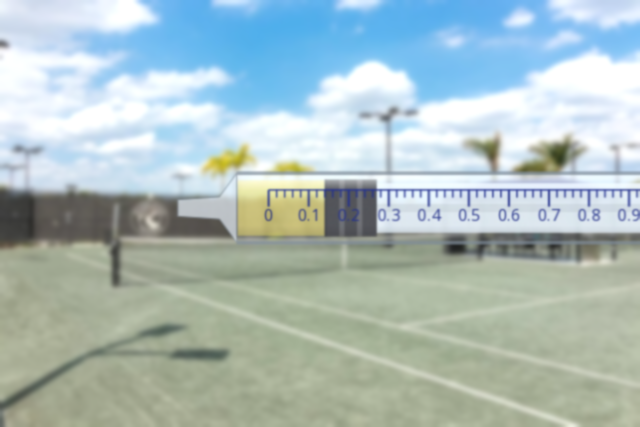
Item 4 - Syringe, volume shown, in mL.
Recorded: 0.14 mL
